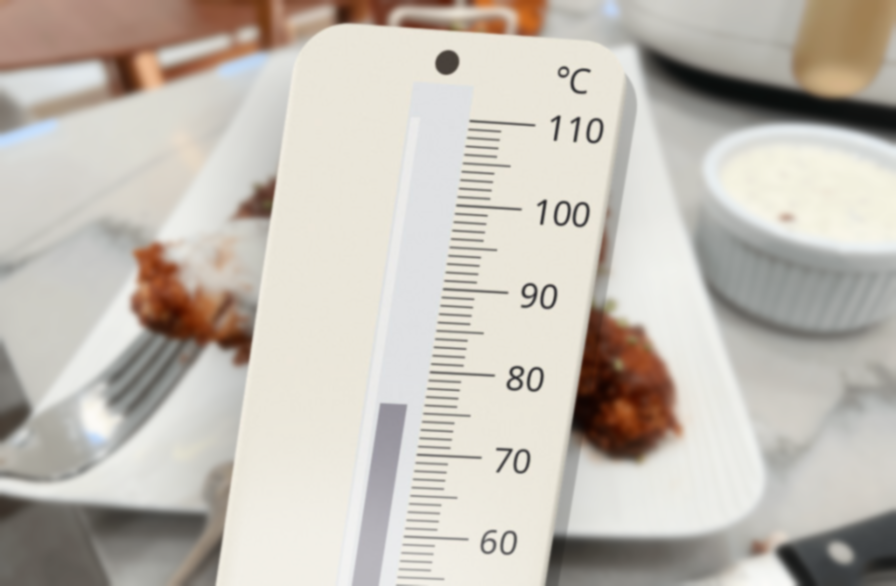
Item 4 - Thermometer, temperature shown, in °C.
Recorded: 76 °C
